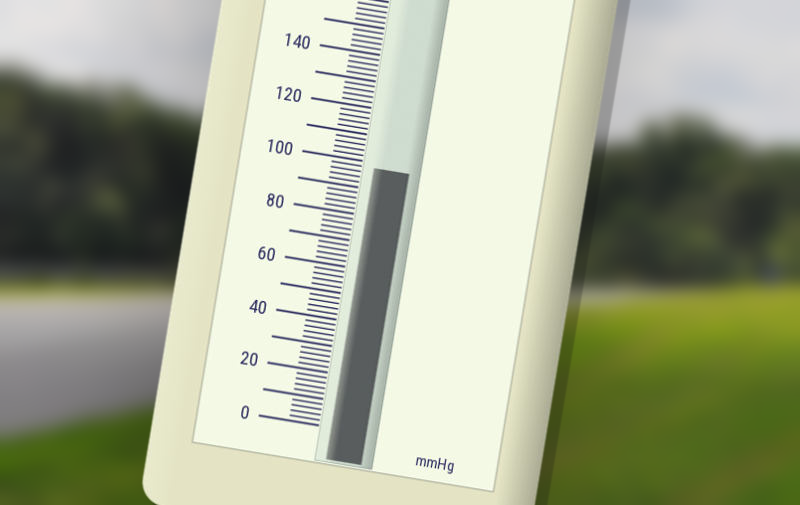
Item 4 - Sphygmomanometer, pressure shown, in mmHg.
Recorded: 98 mmHg
